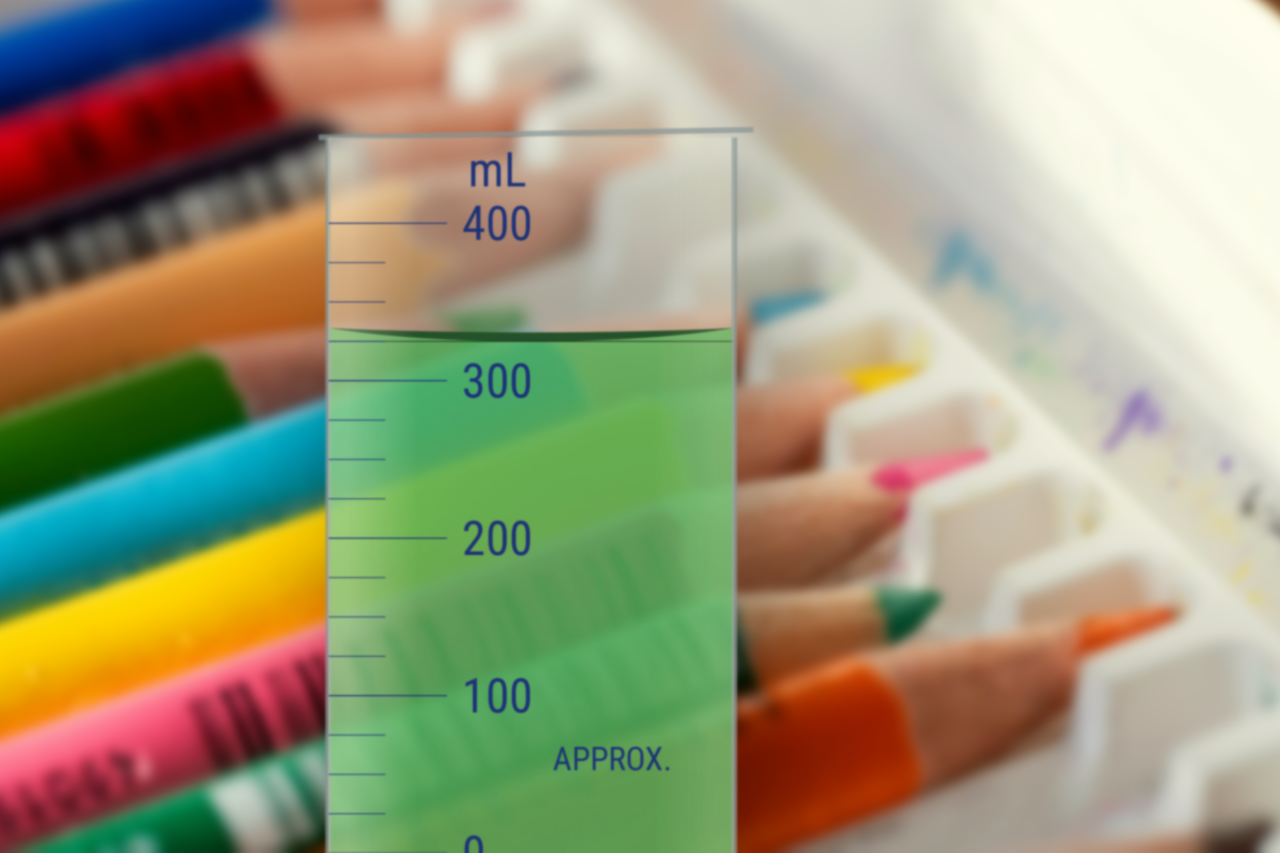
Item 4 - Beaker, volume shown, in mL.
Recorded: 325 mL
